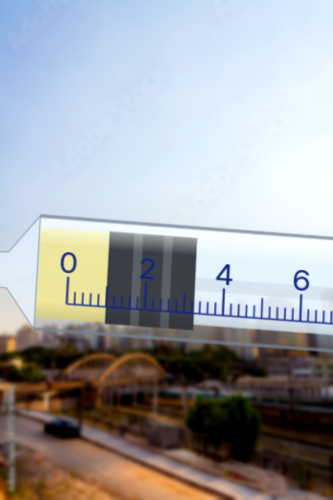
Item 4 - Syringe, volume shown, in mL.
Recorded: 1 mL
